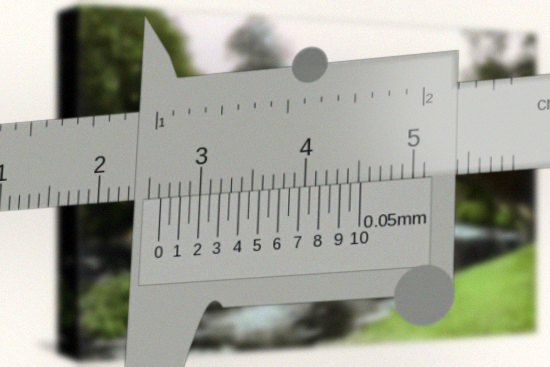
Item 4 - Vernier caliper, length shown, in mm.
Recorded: 26.2 mm
